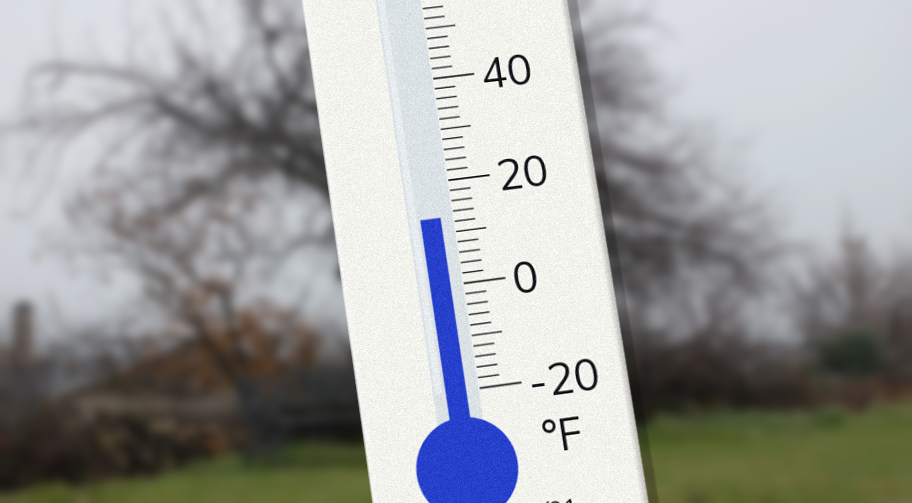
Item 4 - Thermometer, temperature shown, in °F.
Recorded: 13 °F
